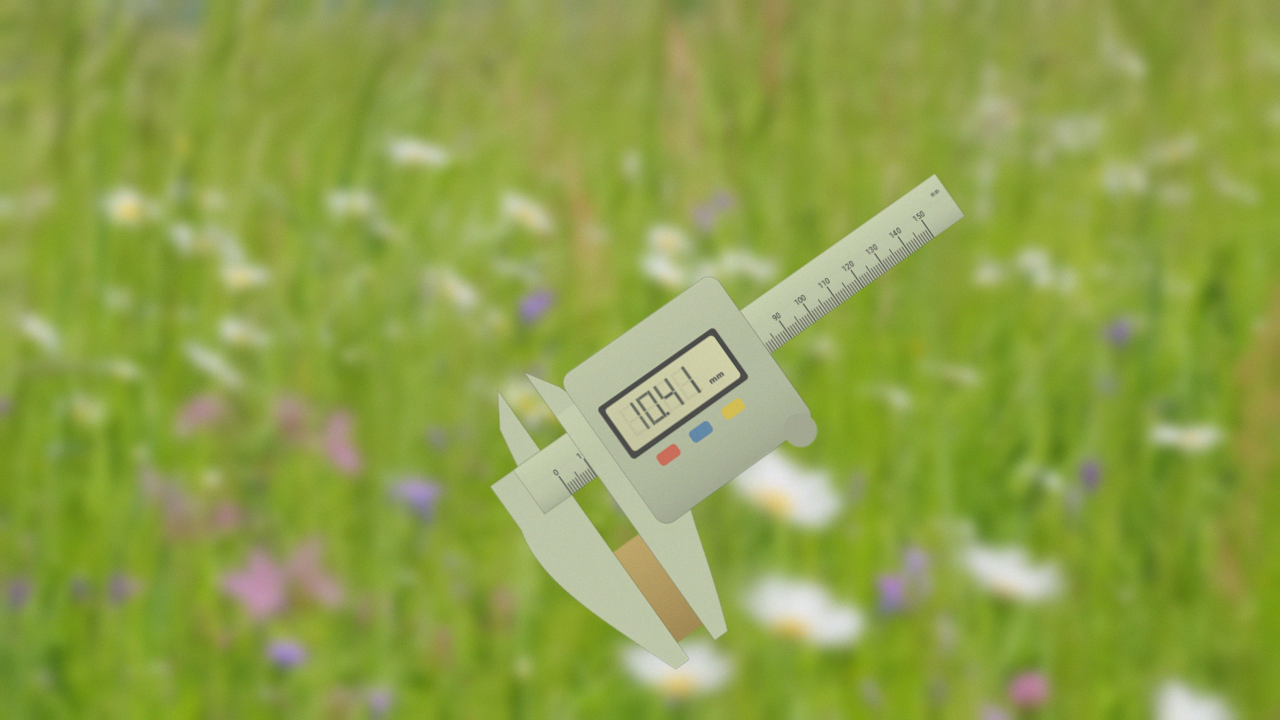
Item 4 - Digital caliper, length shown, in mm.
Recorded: 10.41 mm
